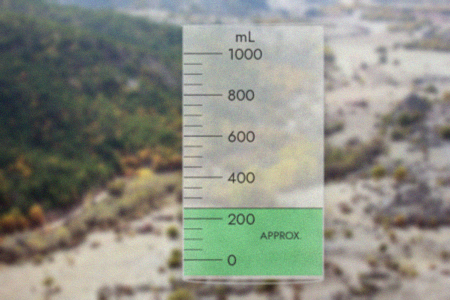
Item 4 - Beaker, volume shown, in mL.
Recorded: 250 mL
